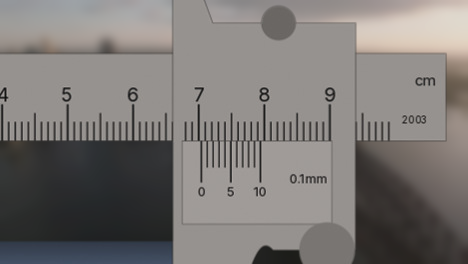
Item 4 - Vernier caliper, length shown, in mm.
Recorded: 70.4 mm
